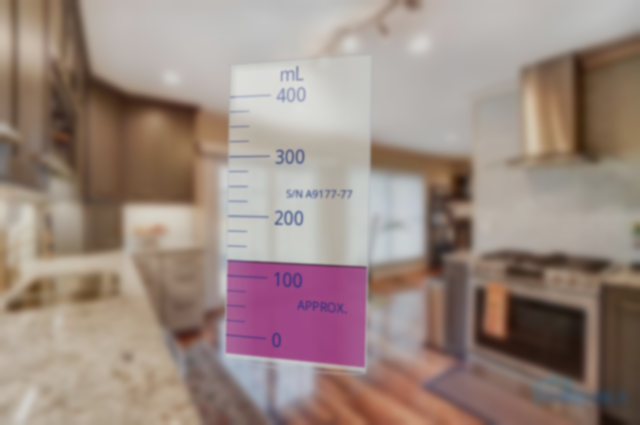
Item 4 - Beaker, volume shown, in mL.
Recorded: 125 mL
